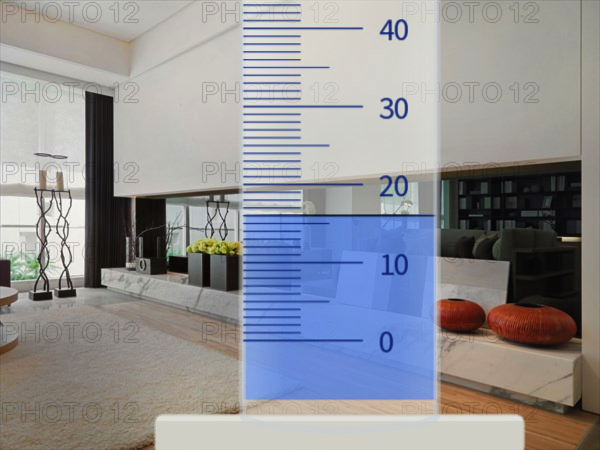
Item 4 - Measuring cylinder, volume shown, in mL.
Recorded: 16 mL
